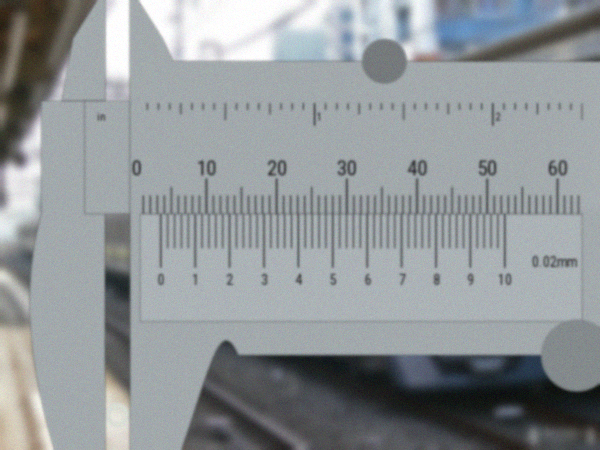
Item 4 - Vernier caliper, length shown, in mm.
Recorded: 3.5 mm
